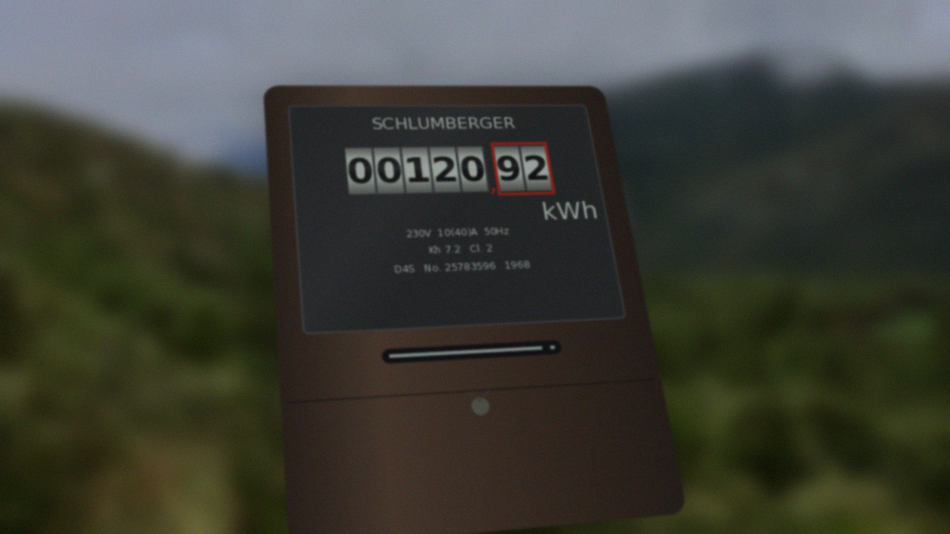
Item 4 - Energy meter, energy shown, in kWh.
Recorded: 120.92 kWh
